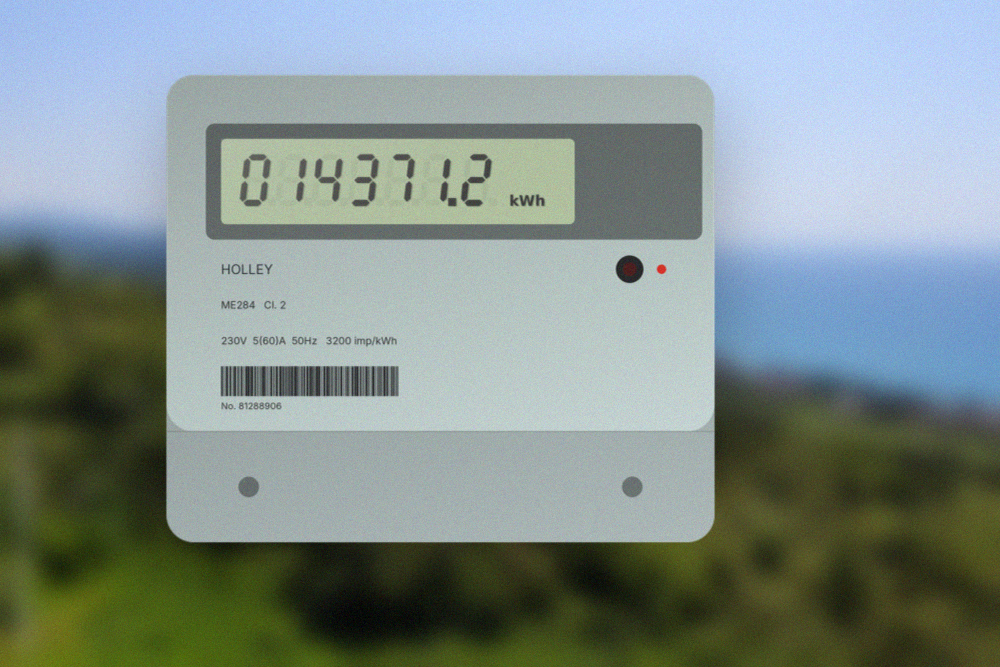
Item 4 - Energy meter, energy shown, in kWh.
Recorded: 14371.2 kWh
